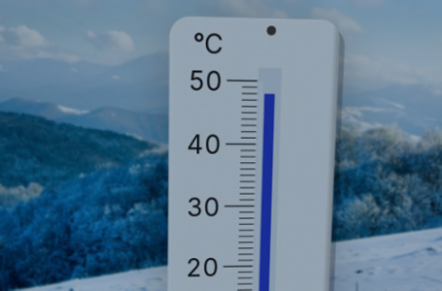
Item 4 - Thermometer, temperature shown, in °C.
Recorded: 48 °C
